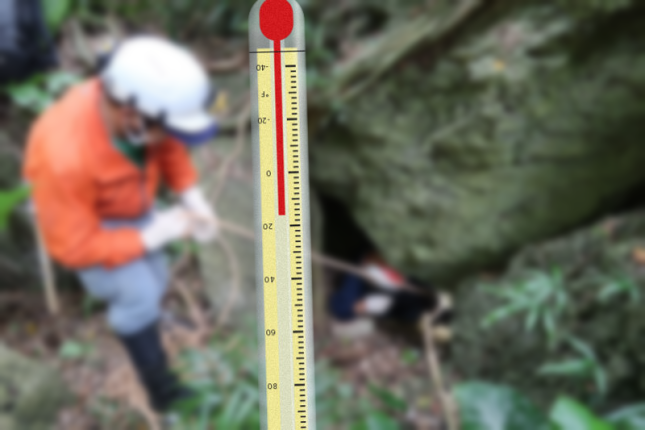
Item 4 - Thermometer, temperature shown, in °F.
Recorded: 16 °F
